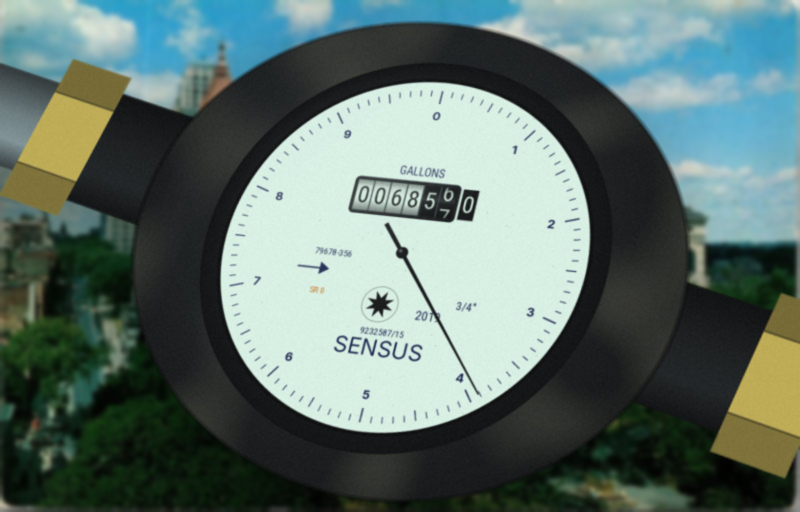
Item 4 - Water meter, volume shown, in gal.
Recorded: 68563.9 gal
